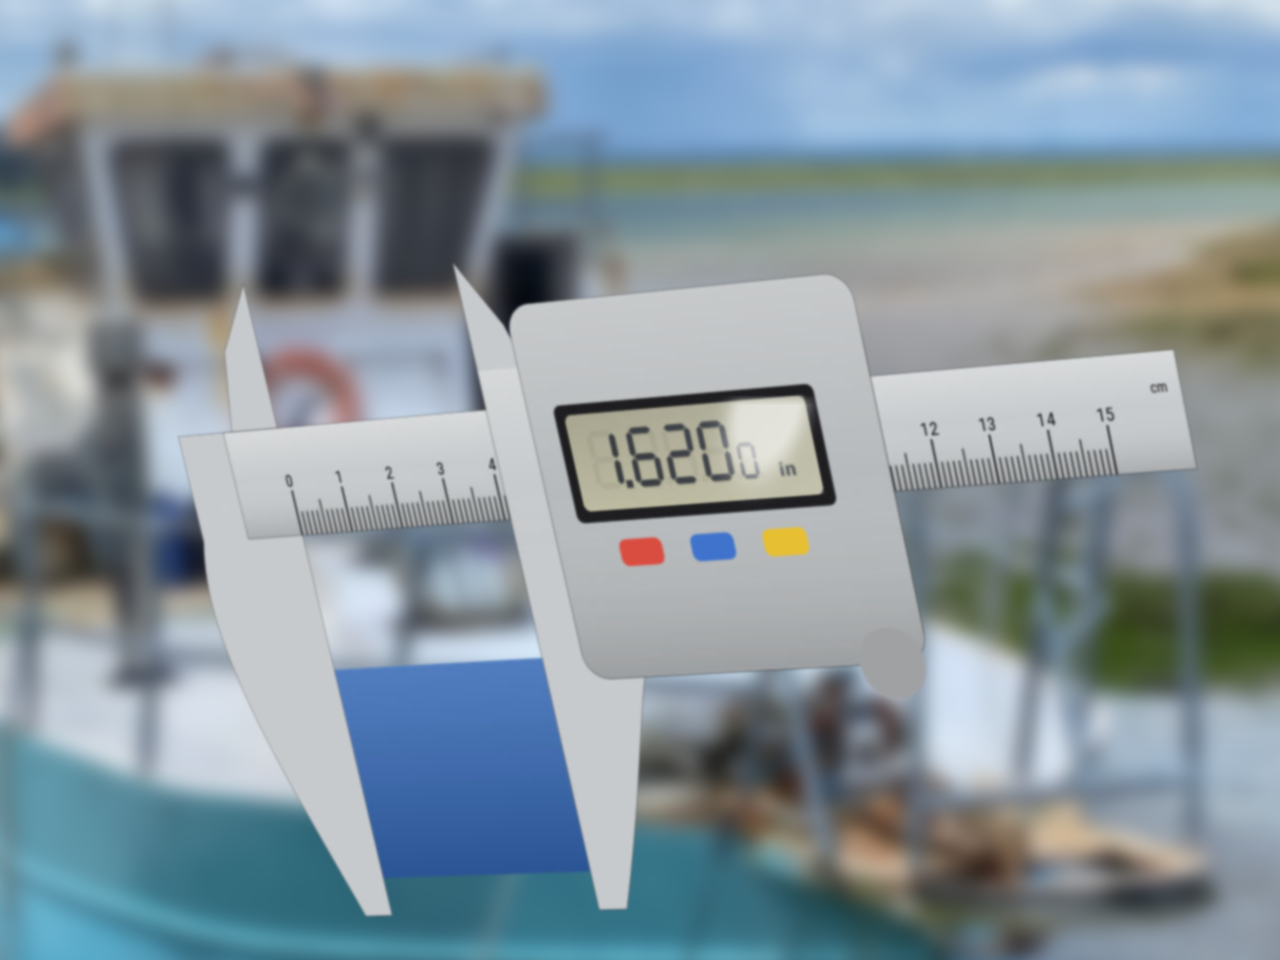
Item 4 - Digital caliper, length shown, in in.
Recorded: 1.6200 in
